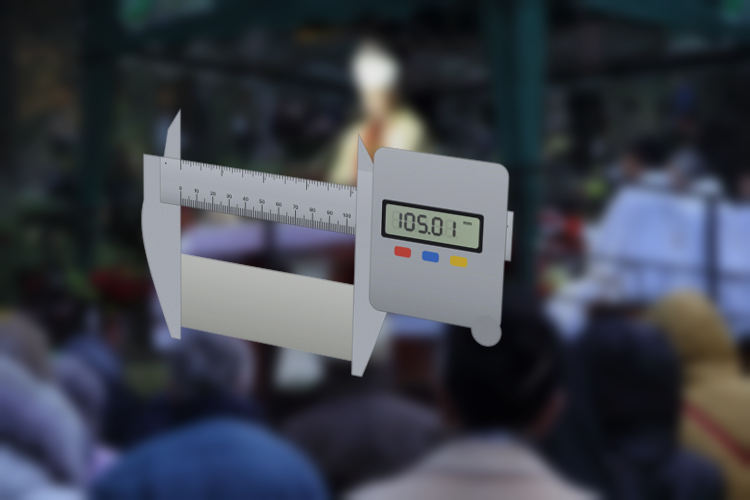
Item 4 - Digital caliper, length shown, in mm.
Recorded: 105.01 mm
